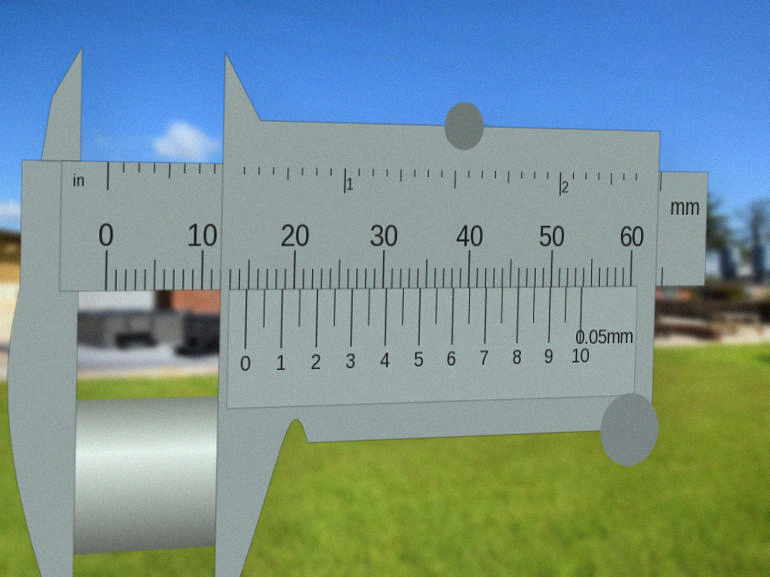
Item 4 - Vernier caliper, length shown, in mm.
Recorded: 14.8 mm
